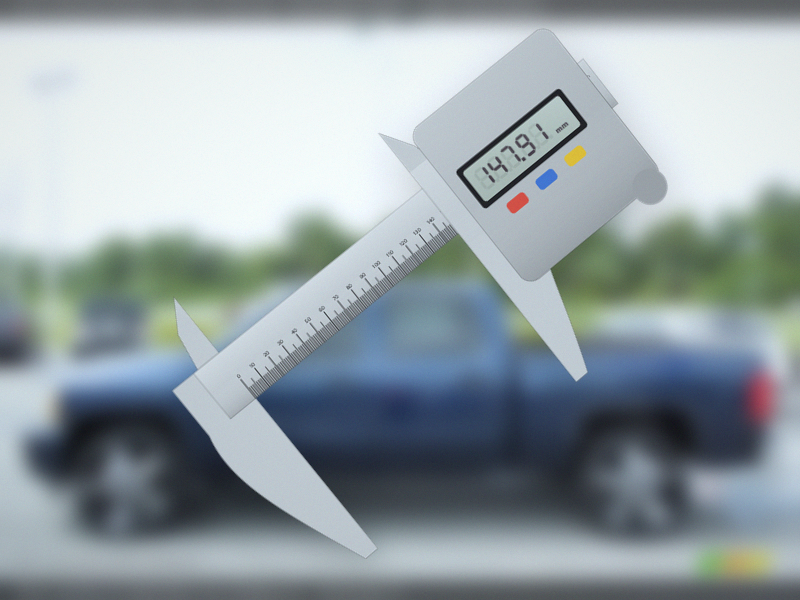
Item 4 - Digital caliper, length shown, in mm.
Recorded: 147.91 mm
